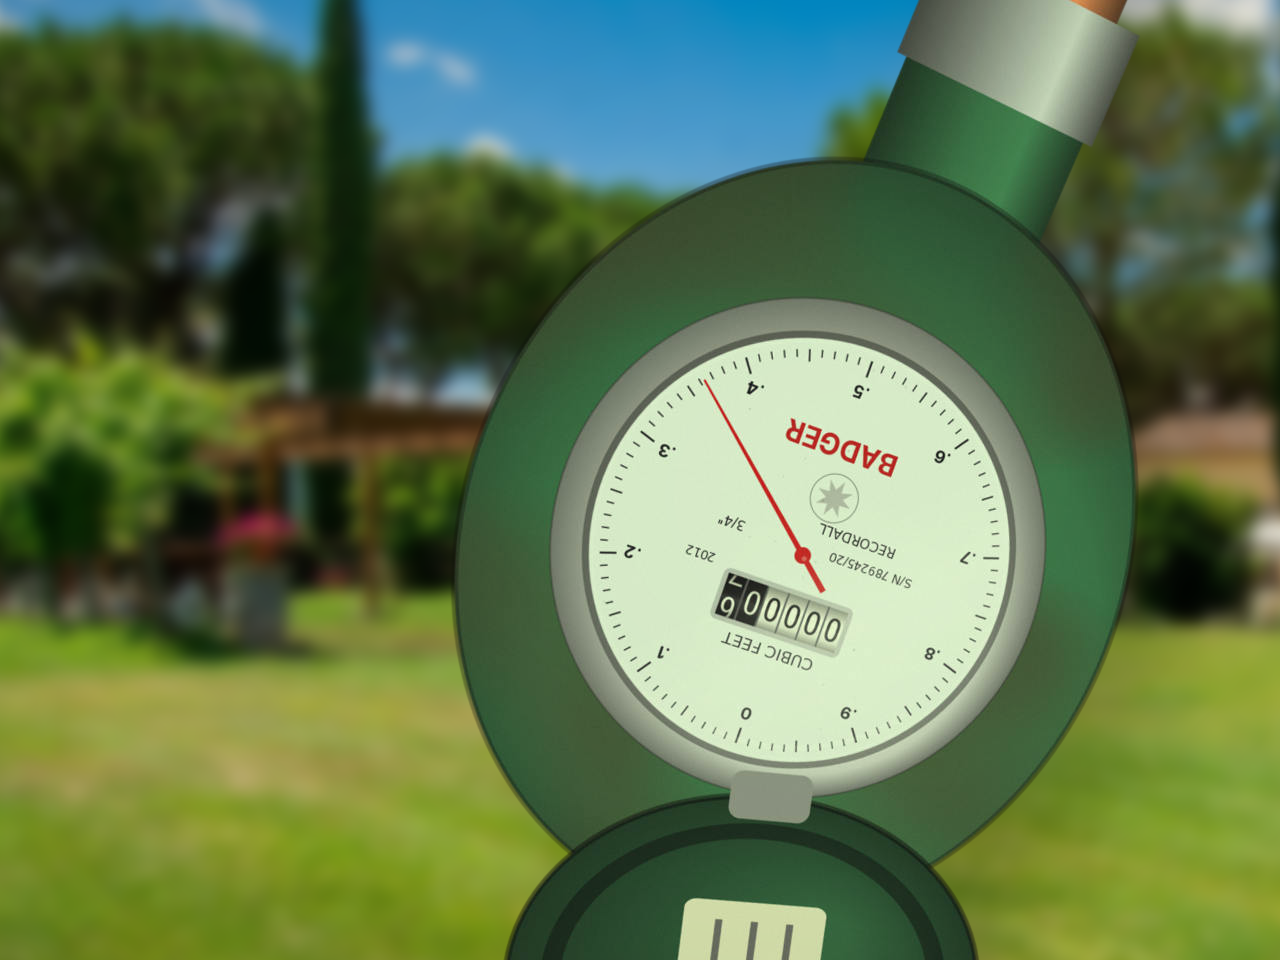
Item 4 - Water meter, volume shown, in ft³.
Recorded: 6.36 ft³
